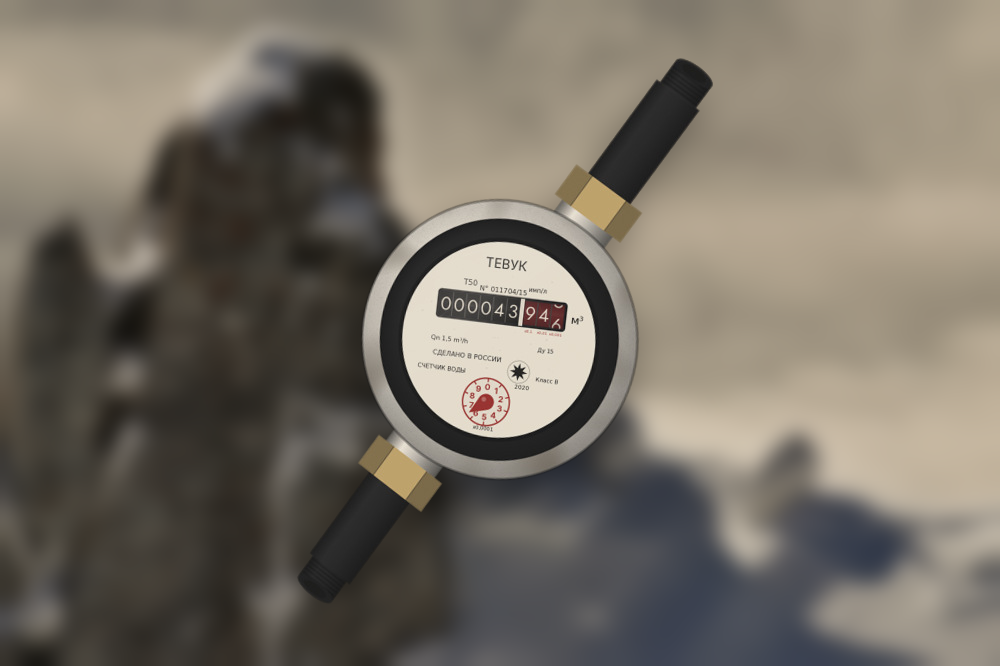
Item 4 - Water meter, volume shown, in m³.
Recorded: 43.9456 m³
